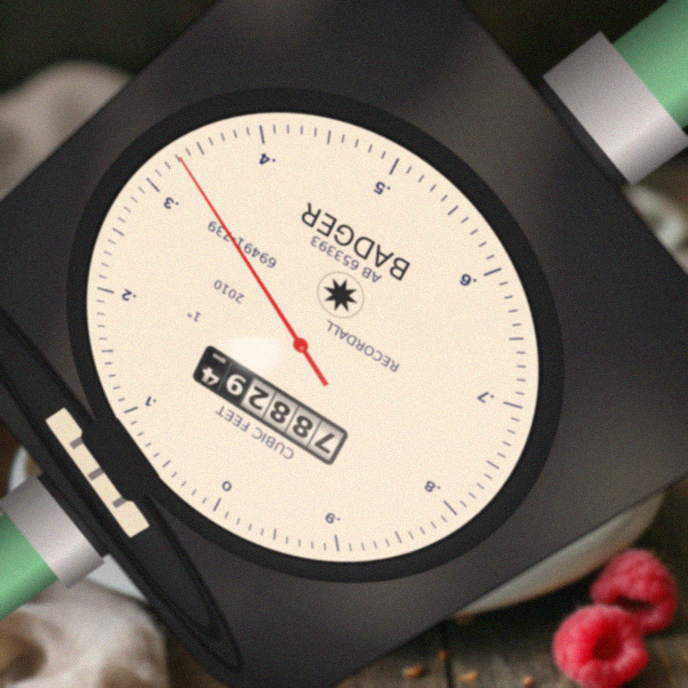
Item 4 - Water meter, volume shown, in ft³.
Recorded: 788294.33 ft³
